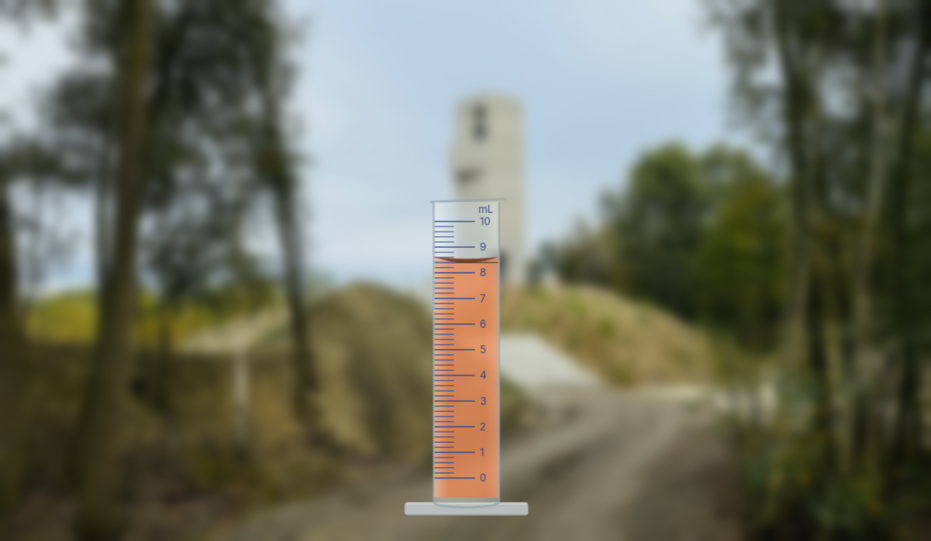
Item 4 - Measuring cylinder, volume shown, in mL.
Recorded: 8.4 mL
